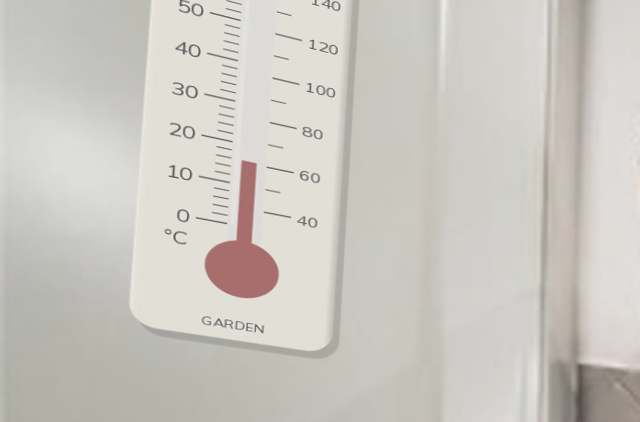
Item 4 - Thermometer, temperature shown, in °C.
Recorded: 16 °C
